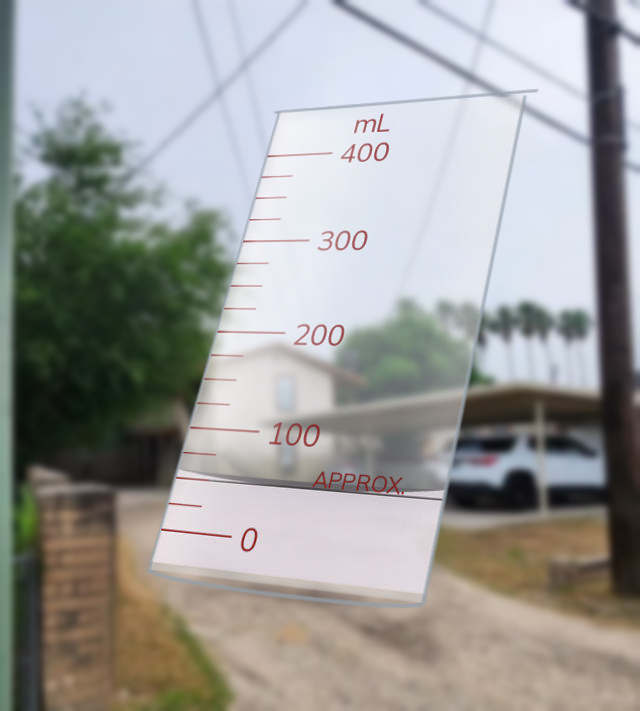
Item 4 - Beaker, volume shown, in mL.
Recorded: 50 mL
